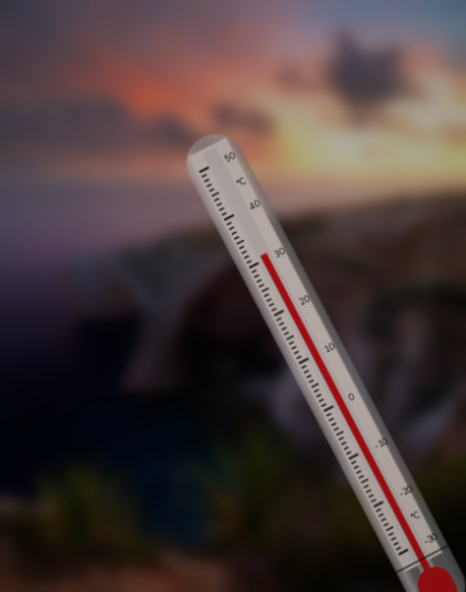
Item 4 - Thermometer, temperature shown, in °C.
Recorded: 31 °C
